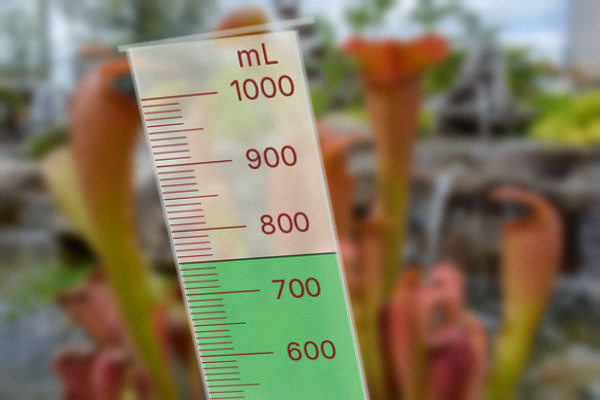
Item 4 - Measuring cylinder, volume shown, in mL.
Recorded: 750 mL
